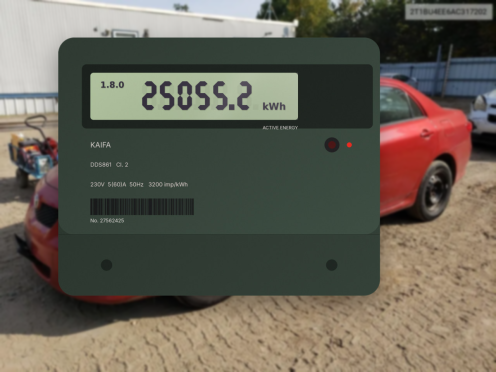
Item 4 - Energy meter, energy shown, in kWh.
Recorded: 25055.2 kWh
